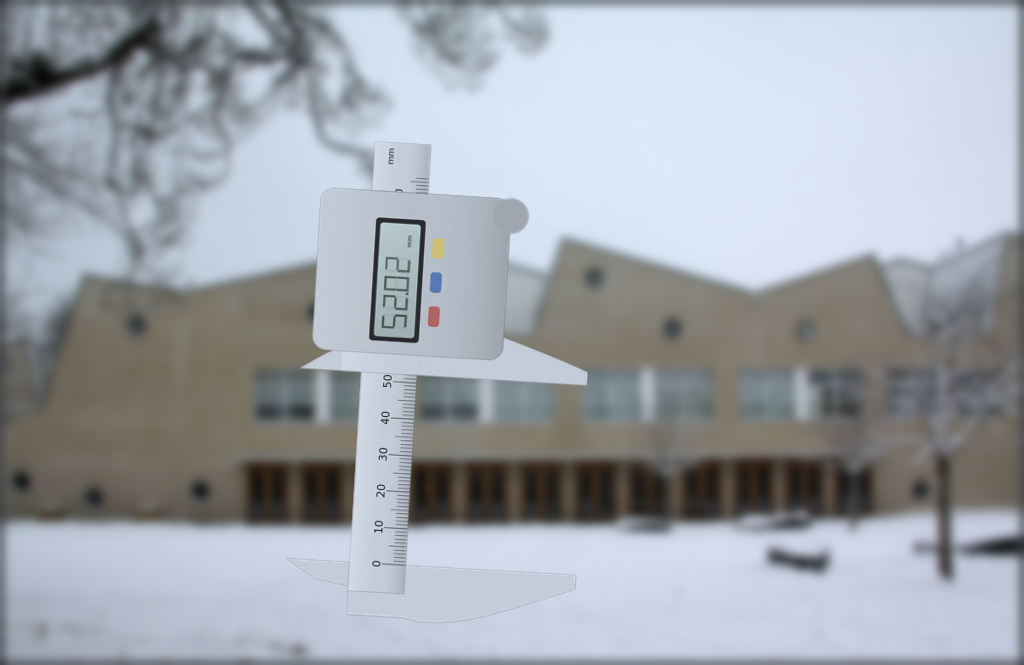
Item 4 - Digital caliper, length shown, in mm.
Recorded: 52.02 mm
